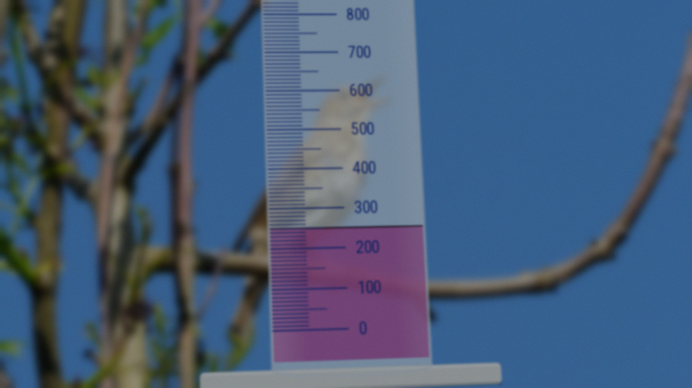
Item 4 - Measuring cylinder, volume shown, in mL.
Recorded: 250 mL
